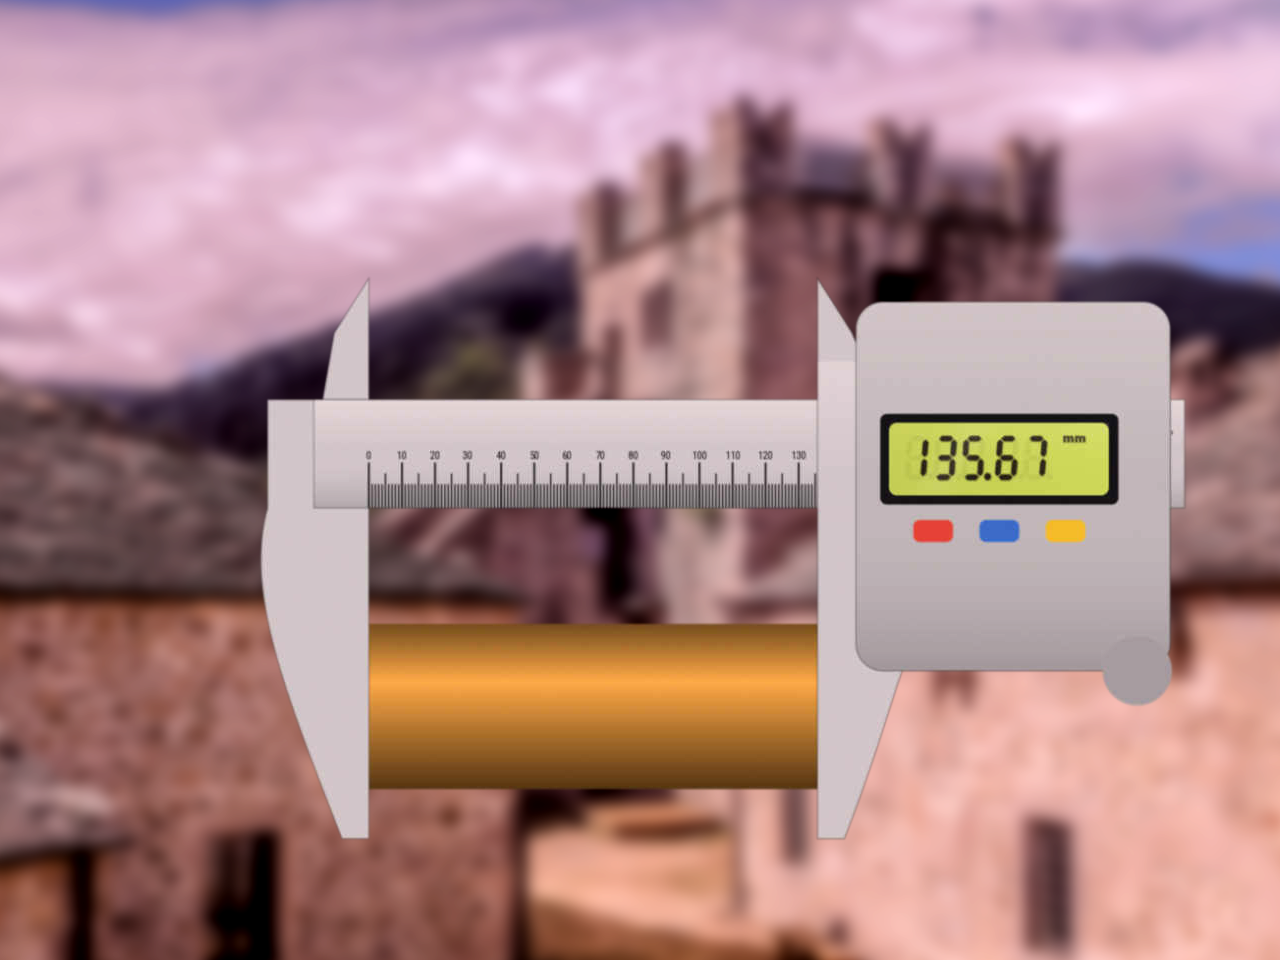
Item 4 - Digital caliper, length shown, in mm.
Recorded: 135.67 mm
